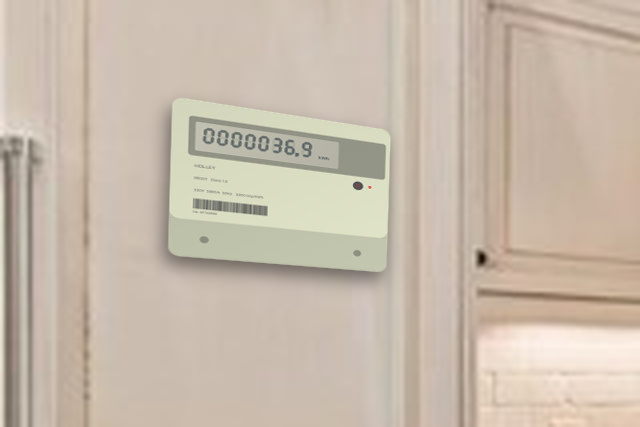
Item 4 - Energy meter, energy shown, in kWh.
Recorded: 36.9 kWh
